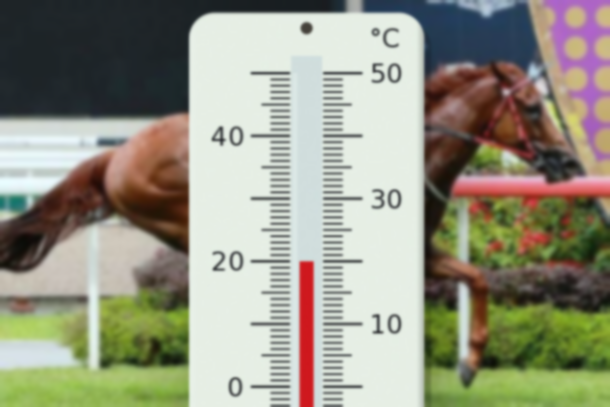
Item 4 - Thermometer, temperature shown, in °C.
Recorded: 20 °C
